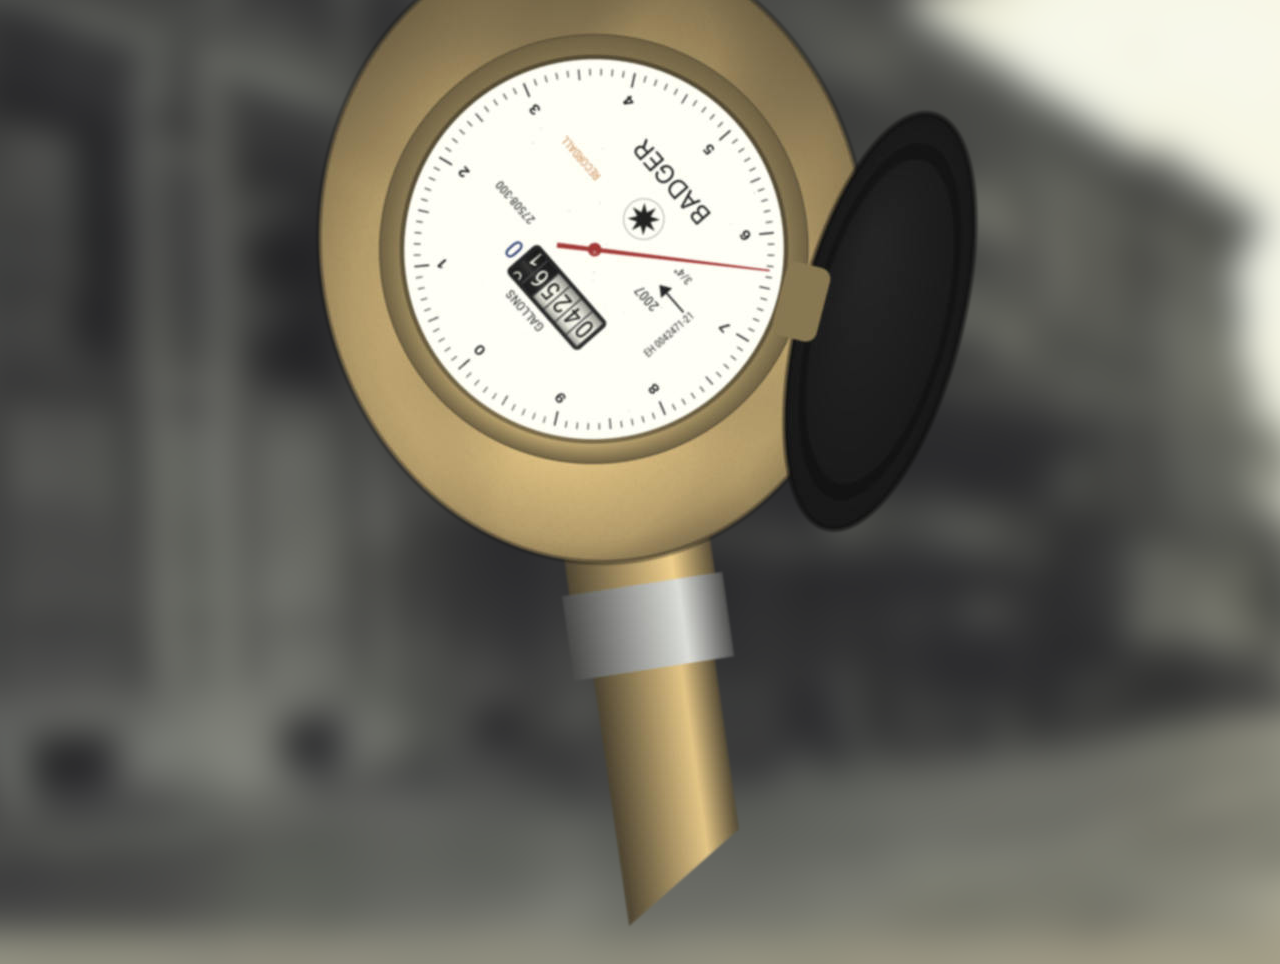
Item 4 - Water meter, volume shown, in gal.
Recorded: 425606.3 gal
